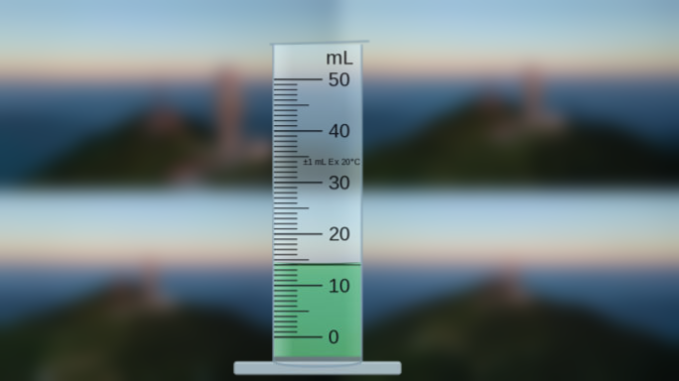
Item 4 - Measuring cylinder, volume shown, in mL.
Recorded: 14 mL
